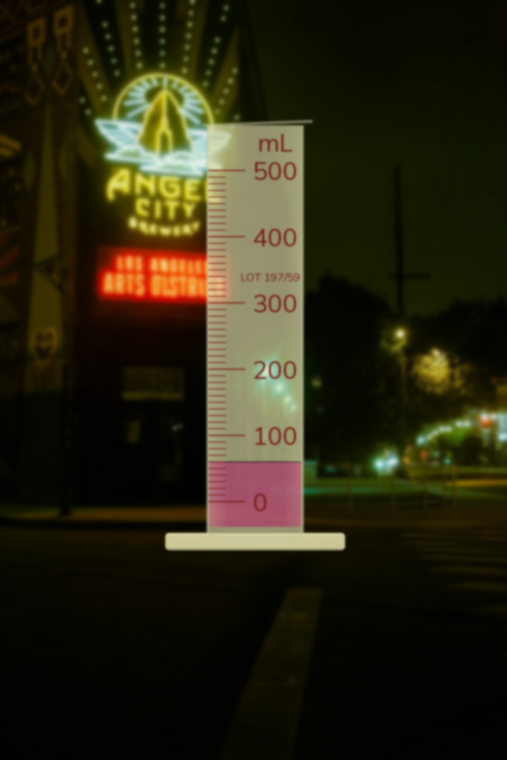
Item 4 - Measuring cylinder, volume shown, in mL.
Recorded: 60 mL
